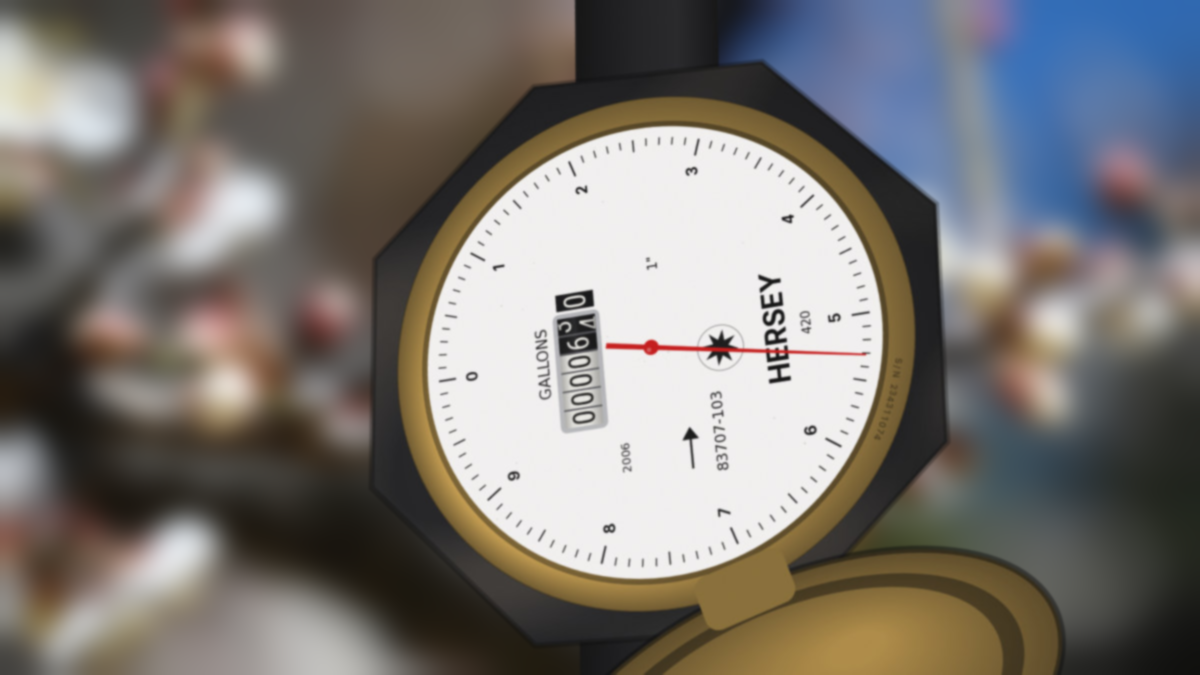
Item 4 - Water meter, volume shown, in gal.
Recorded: 635.3 gal
